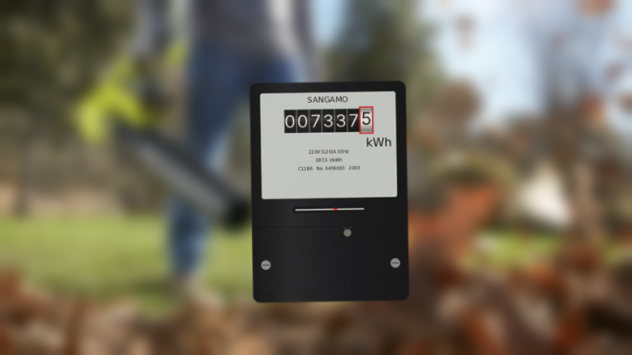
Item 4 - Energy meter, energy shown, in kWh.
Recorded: 7337.5 kWh
